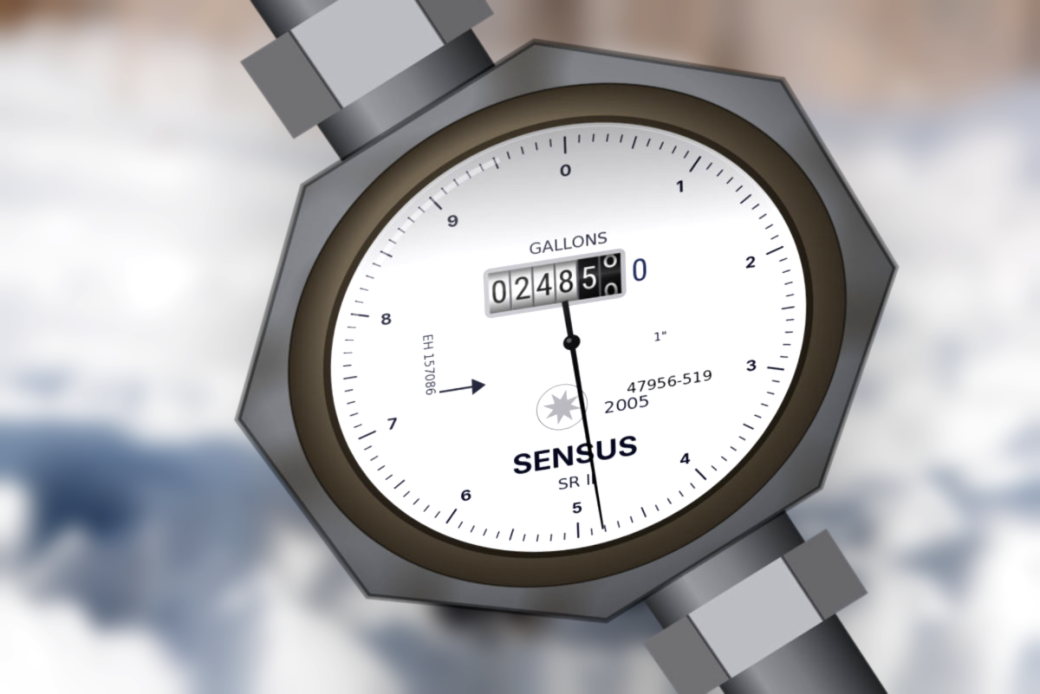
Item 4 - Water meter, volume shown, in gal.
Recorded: 248584.8 gal
